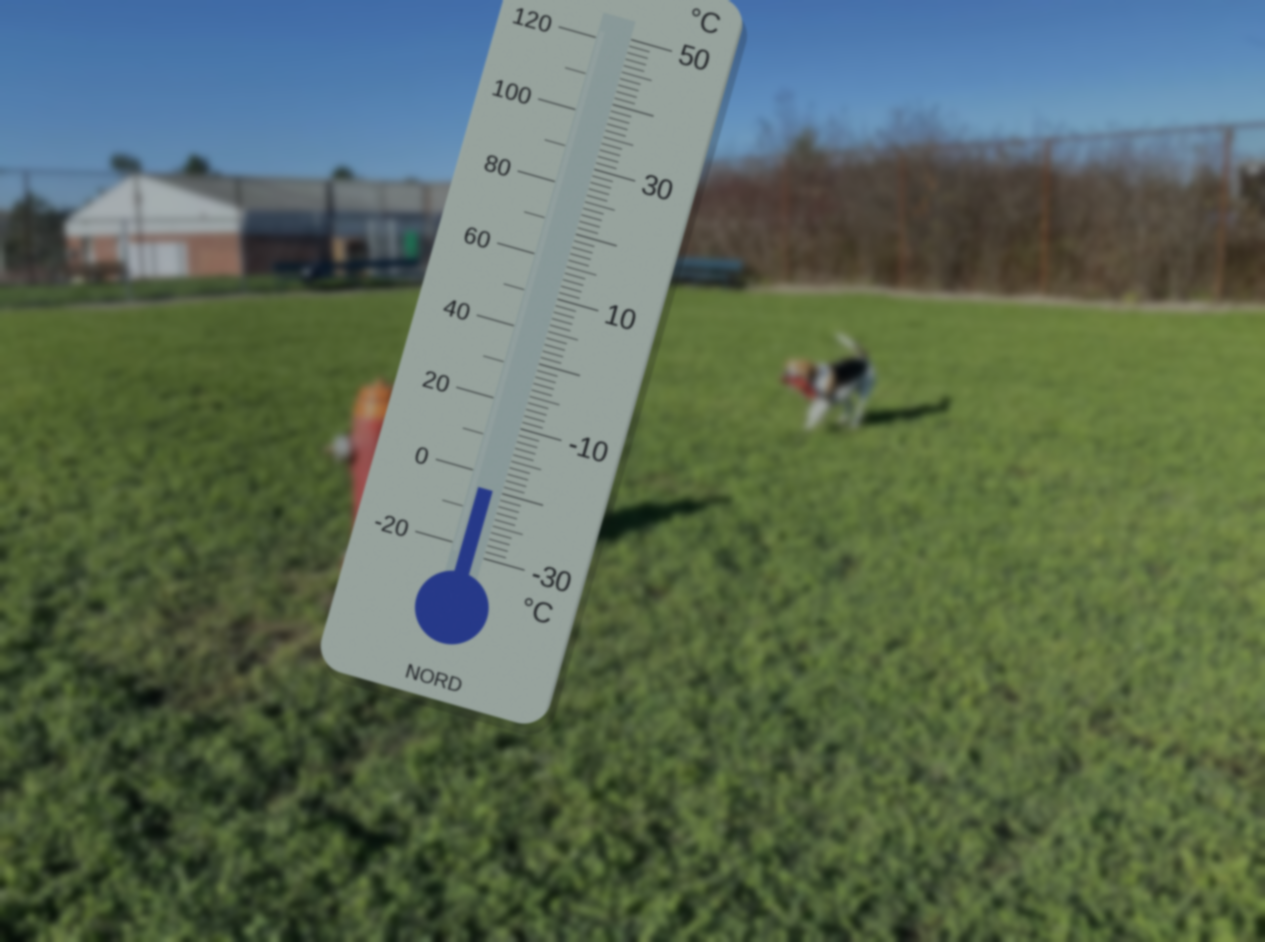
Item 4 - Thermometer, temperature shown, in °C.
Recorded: -20 °C
